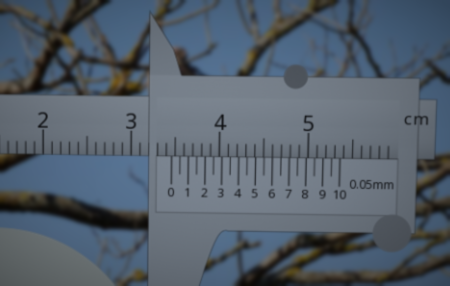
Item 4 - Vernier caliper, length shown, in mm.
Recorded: 34.6 mm
